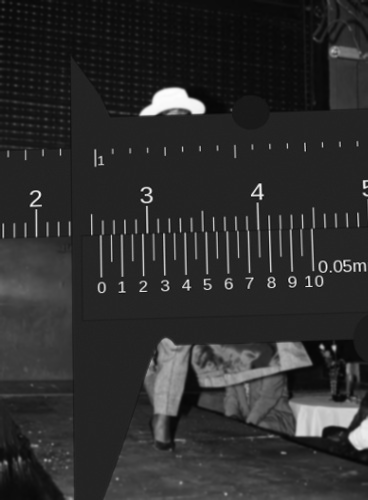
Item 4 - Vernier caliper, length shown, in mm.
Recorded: 25.8 mm
